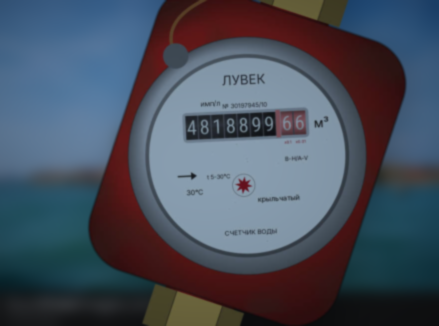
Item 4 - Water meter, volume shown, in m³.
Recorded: 4818899.66 m³
